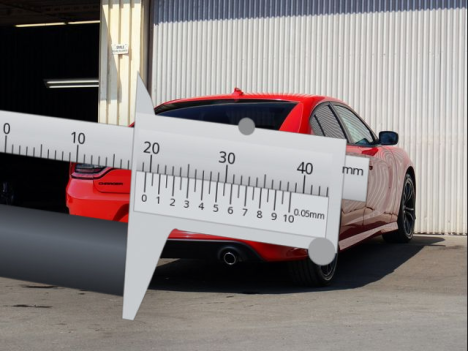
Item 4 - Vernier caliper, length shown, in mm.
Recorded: 19.4 mm
